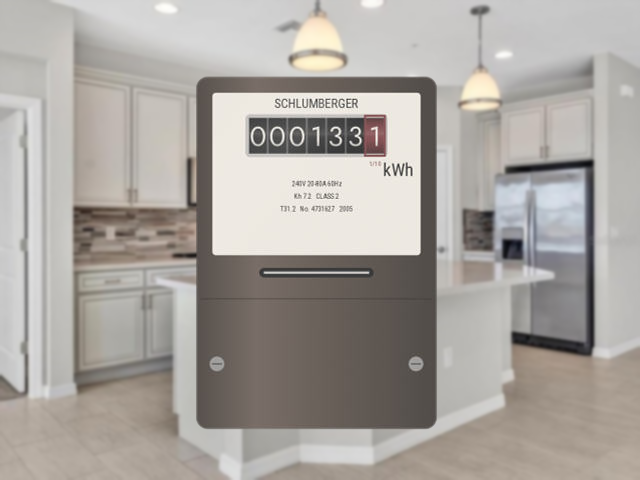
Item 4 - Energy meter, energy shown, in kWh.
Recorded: 133.1 kWh
